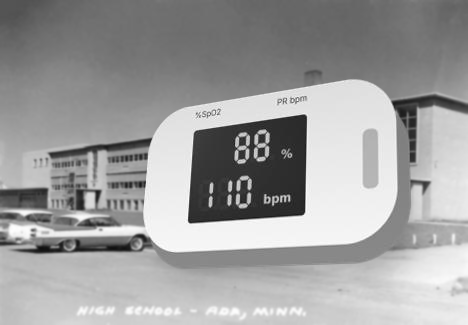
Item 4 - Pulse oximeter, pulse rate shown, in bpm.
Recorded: 110 bpm
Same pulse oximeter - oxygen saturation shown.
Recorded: 88 %
